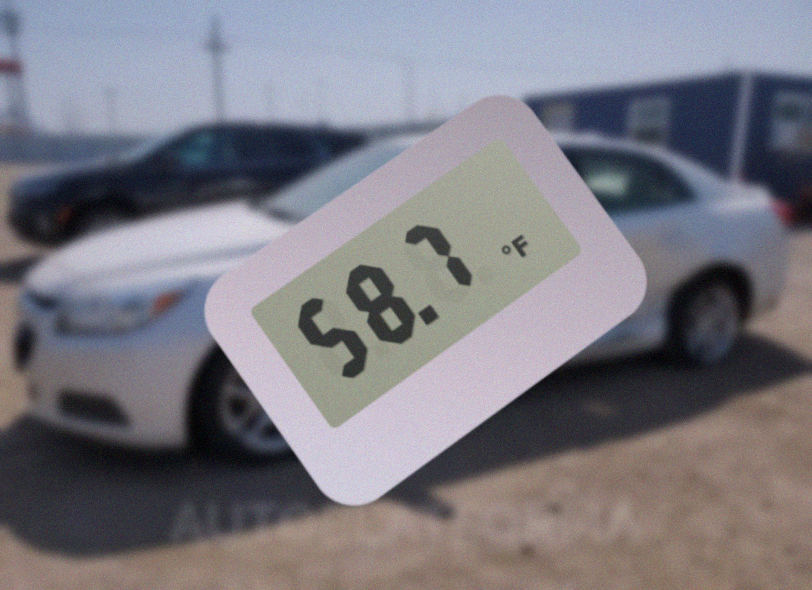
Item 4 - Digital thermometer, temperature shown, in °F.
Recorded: 58.7 °F
